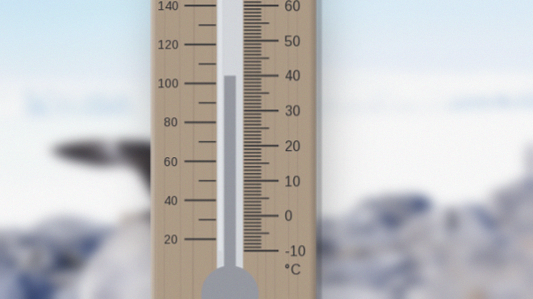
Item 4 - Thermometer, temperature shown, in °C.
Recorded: 40 °C
